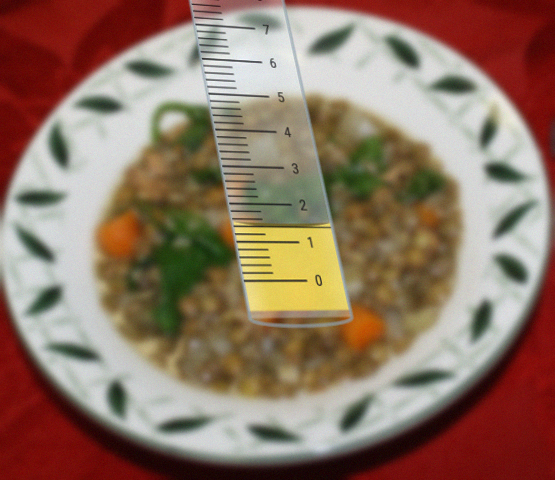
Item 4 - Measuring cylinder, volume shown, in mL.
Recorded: 1.4 mL
